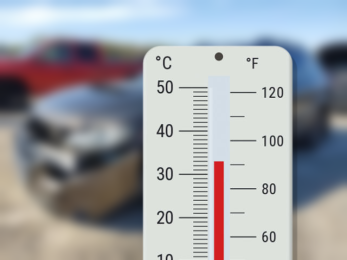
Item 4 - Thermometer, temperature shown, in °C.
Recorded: 33 °C
